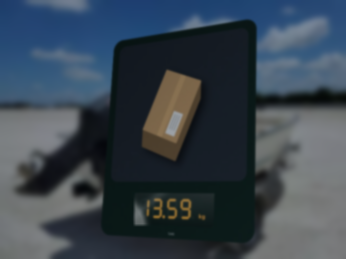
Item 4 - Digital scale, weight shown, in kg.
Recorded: 13.59 kg
